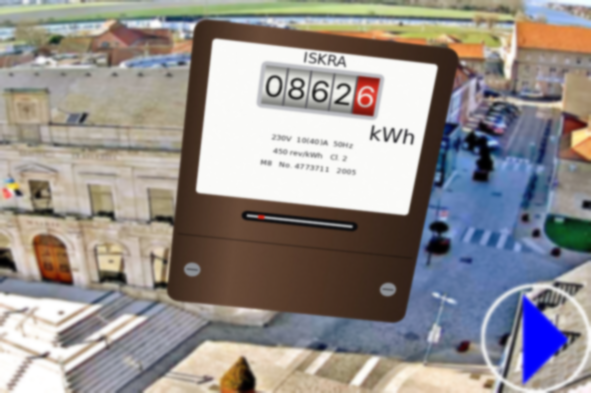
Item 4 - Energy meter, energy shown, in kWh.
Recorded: 862.6 kWh
